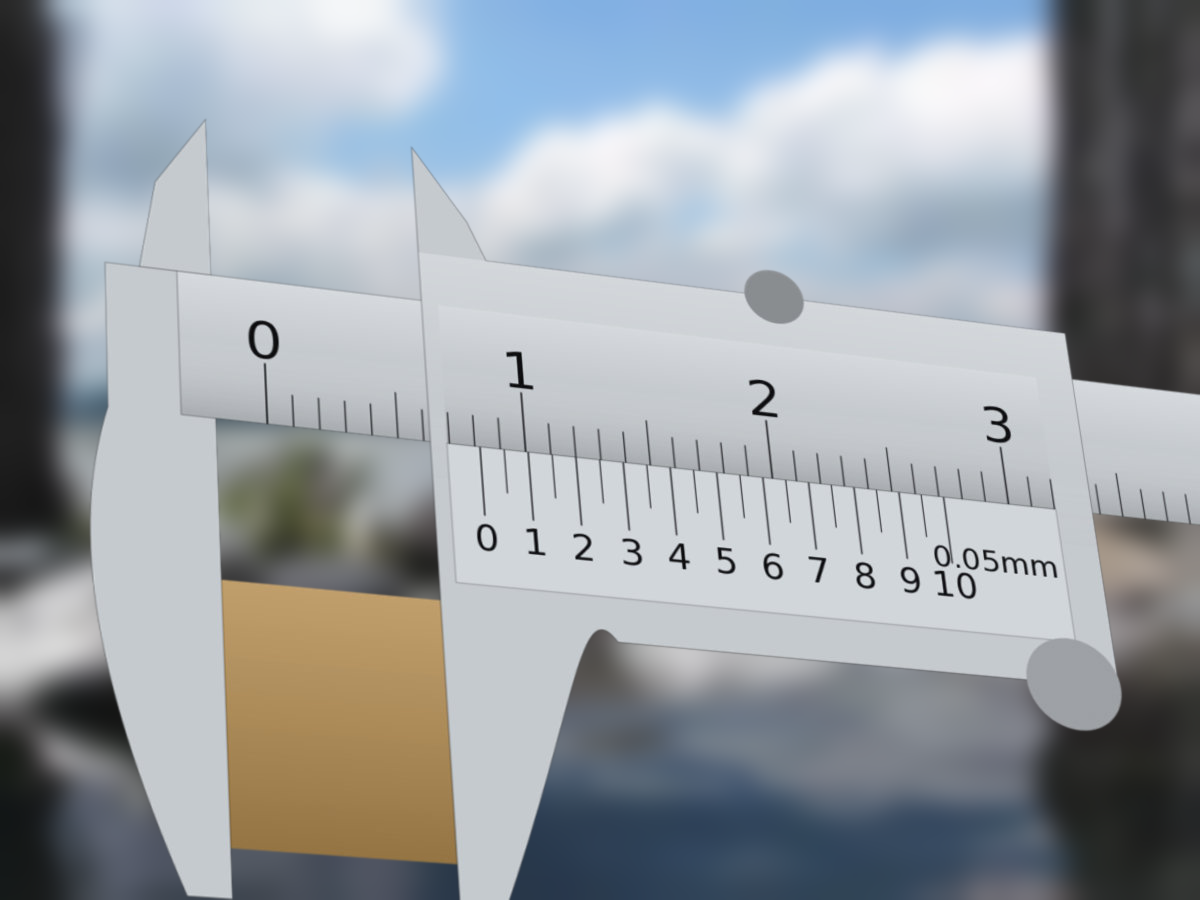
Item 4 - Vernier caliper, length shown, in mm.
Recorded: 8.2 mm
